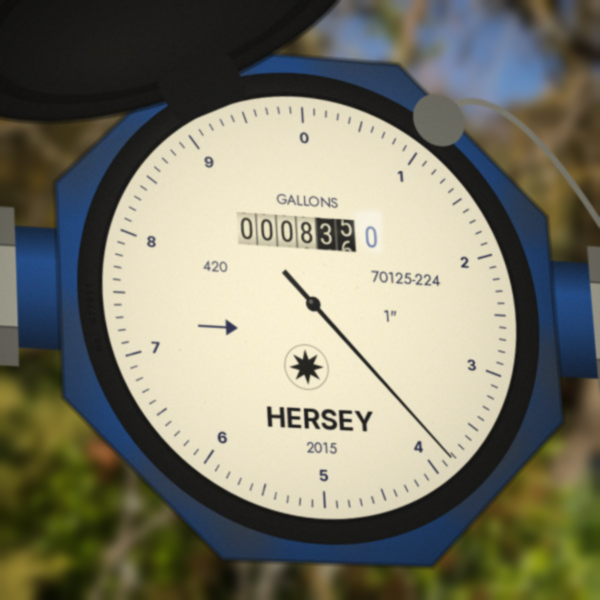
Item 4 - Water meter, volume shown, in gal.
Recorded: 8353.8 gal
